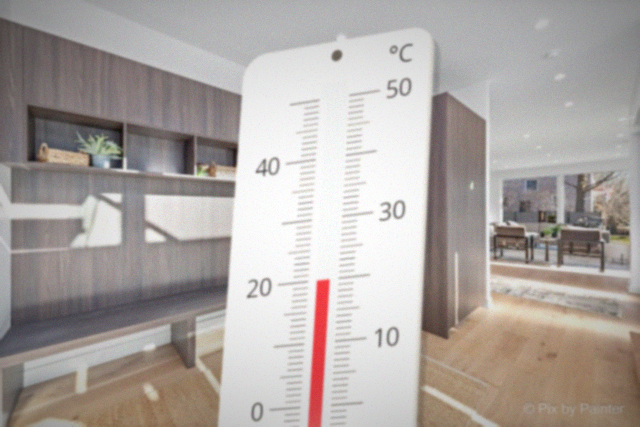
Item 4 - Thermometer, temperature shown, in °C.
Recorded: 20 °C
